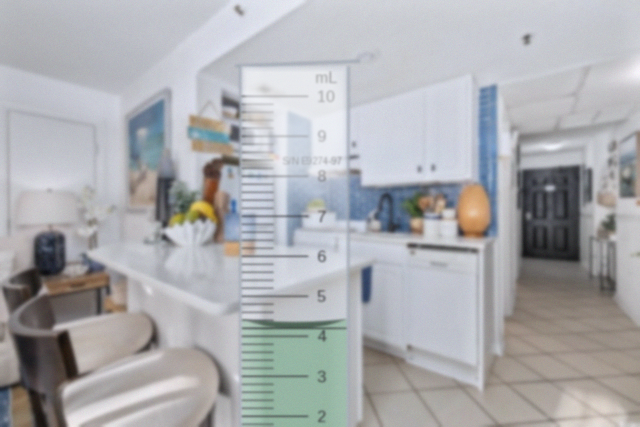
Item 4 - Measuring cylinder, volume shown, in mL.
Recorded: 4.2 mL
